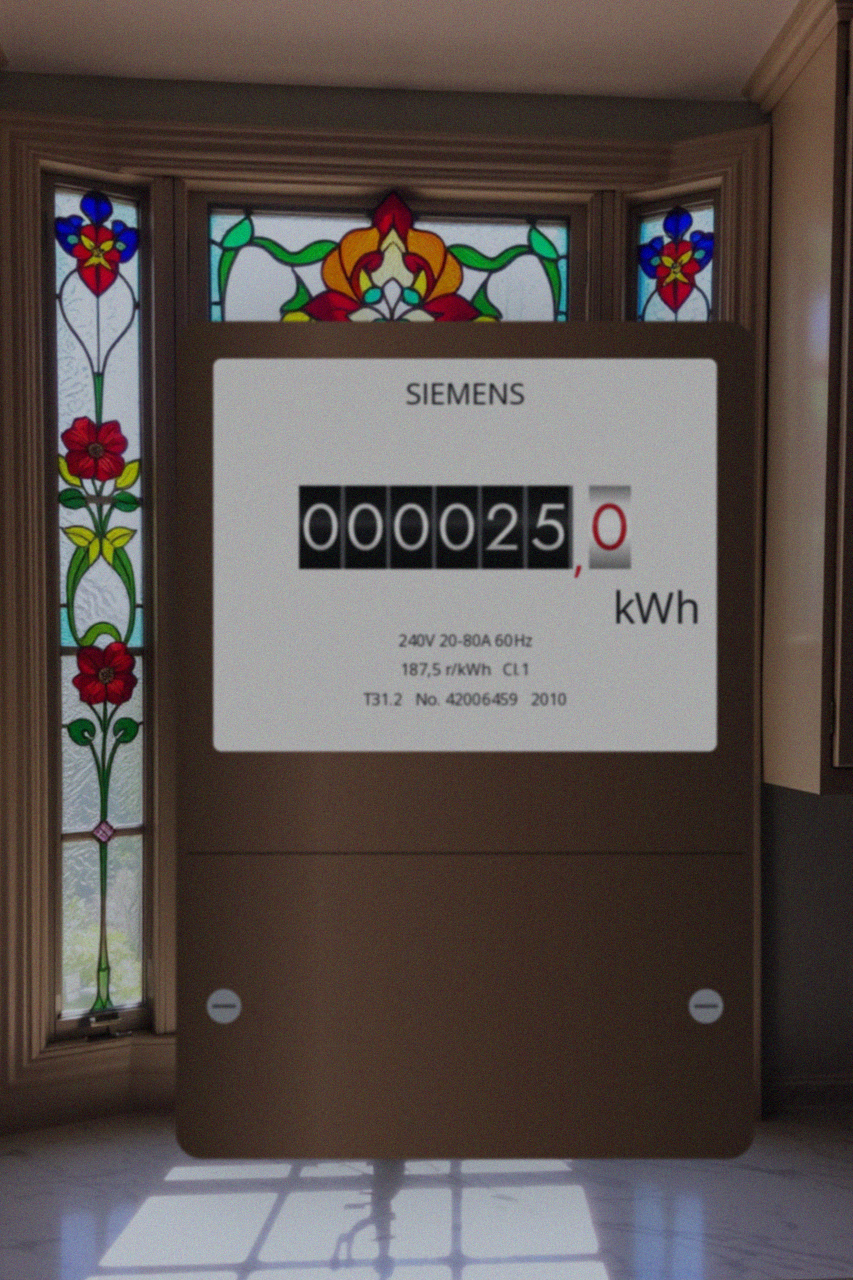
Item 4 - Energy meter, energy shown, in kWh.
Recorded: 25.0 kWh
